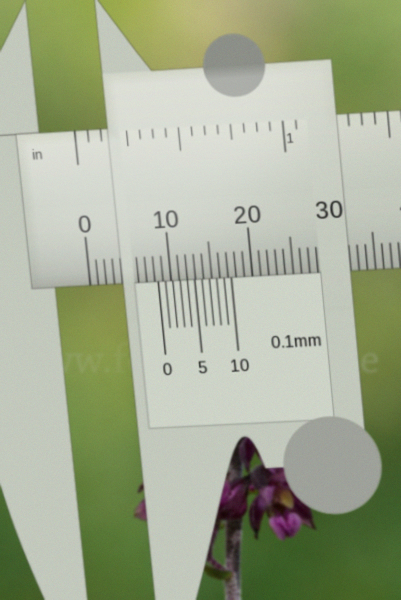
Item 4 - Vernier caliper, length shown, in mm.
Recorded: 8.4 mm
